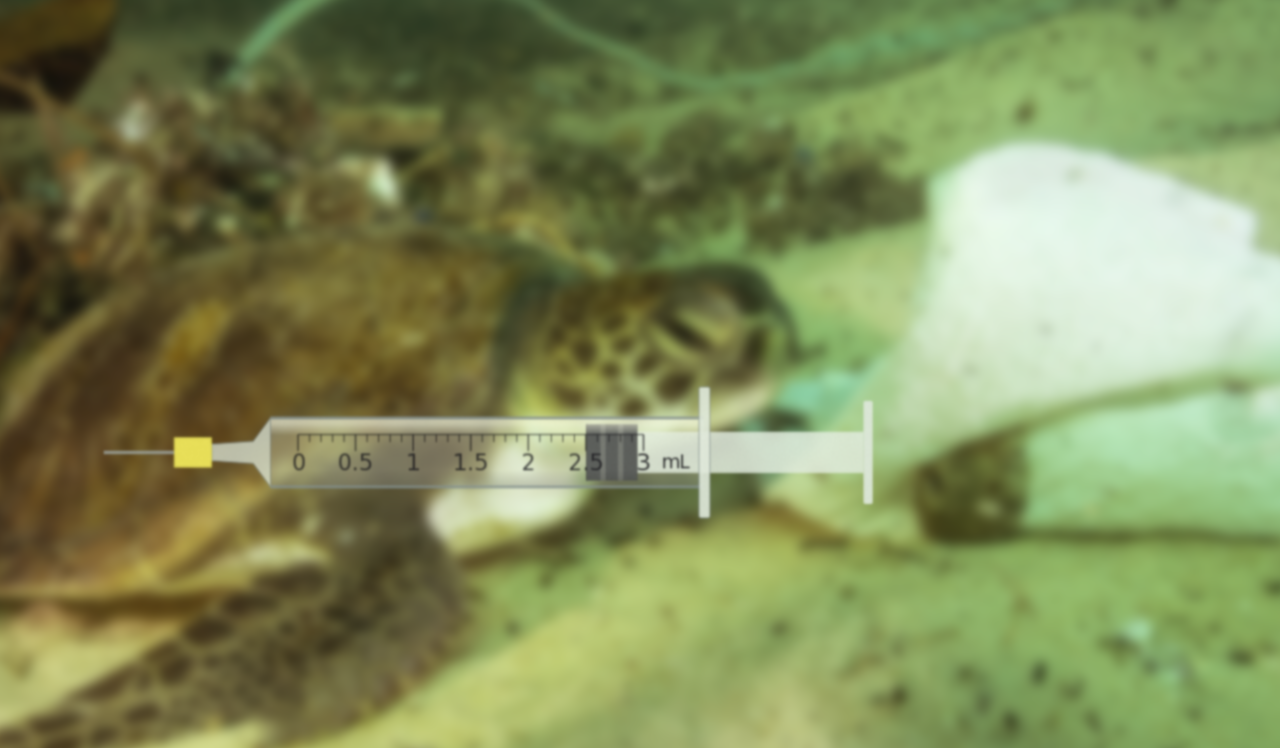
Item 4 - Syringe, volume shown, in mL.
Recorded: 2.5 mL
